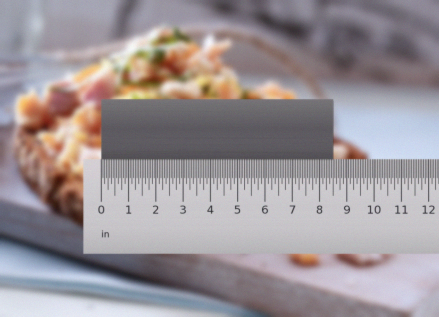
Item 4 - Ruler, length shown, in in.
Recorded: 8.5 in
